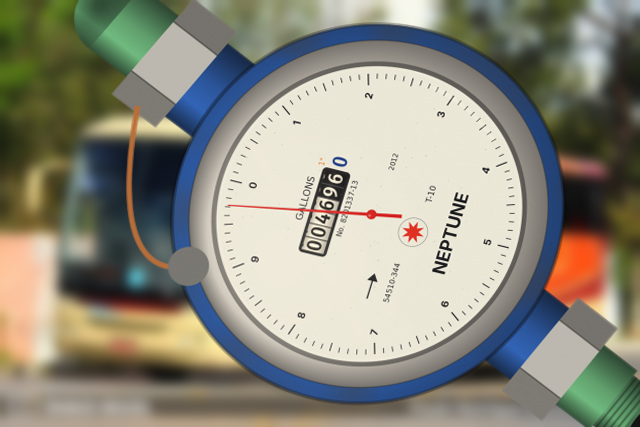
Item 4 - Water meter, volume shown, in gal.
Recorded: 46959.7 gal
